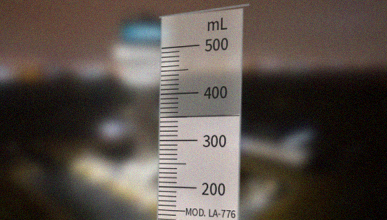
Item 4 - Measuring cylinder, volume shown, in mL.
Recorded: 350 mL
